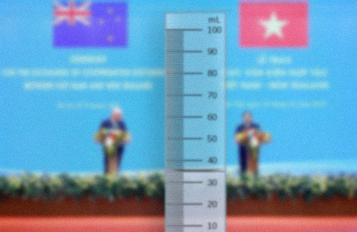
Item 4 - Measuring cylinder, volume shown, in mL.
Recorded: 35 mL
